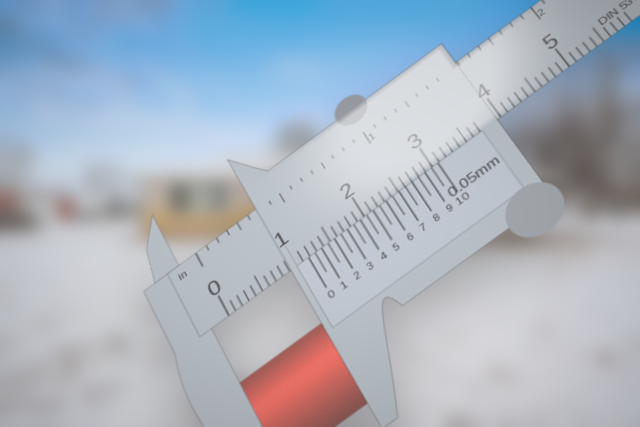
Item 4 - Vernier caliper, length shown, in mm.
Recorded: 11.8 mm
